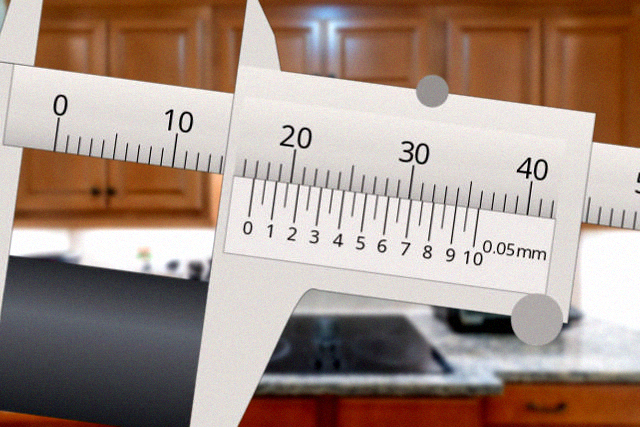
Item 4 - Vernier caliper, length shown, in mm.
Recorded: 16.9 mm
